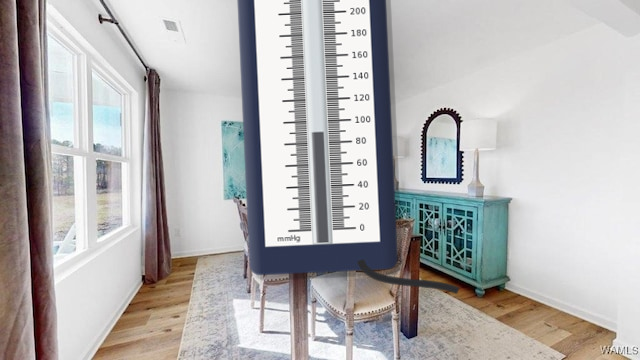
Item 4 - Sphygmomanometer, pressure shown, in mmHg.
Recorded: 90 mmHg
